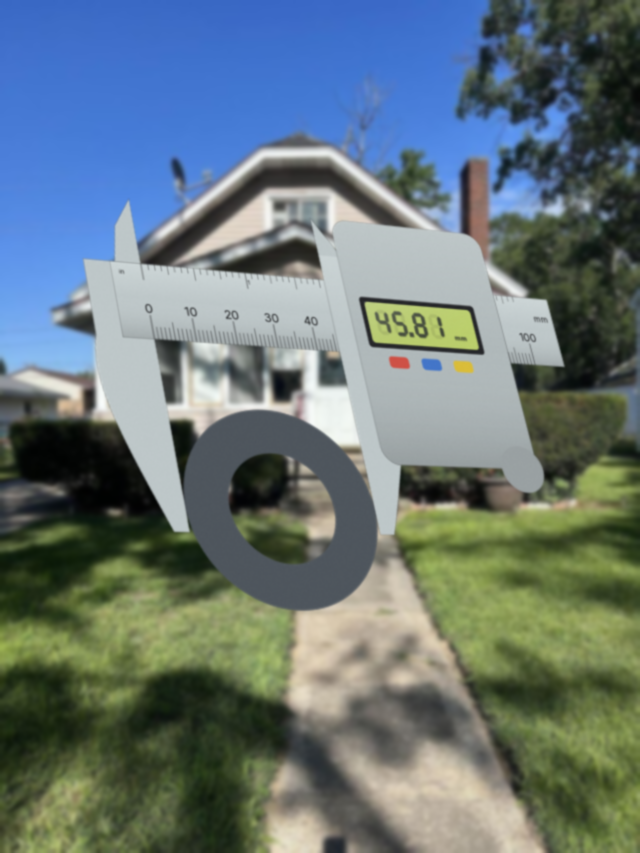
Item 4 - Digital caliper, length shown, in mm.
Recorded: 45.81 mm
